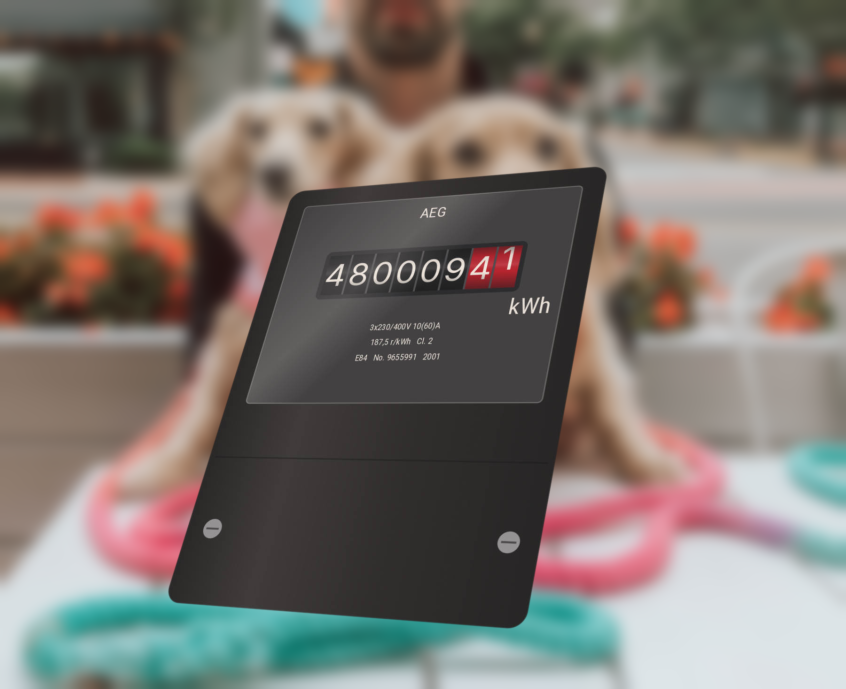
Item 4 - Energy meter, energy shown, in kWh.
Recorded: 480009.41 kWh
